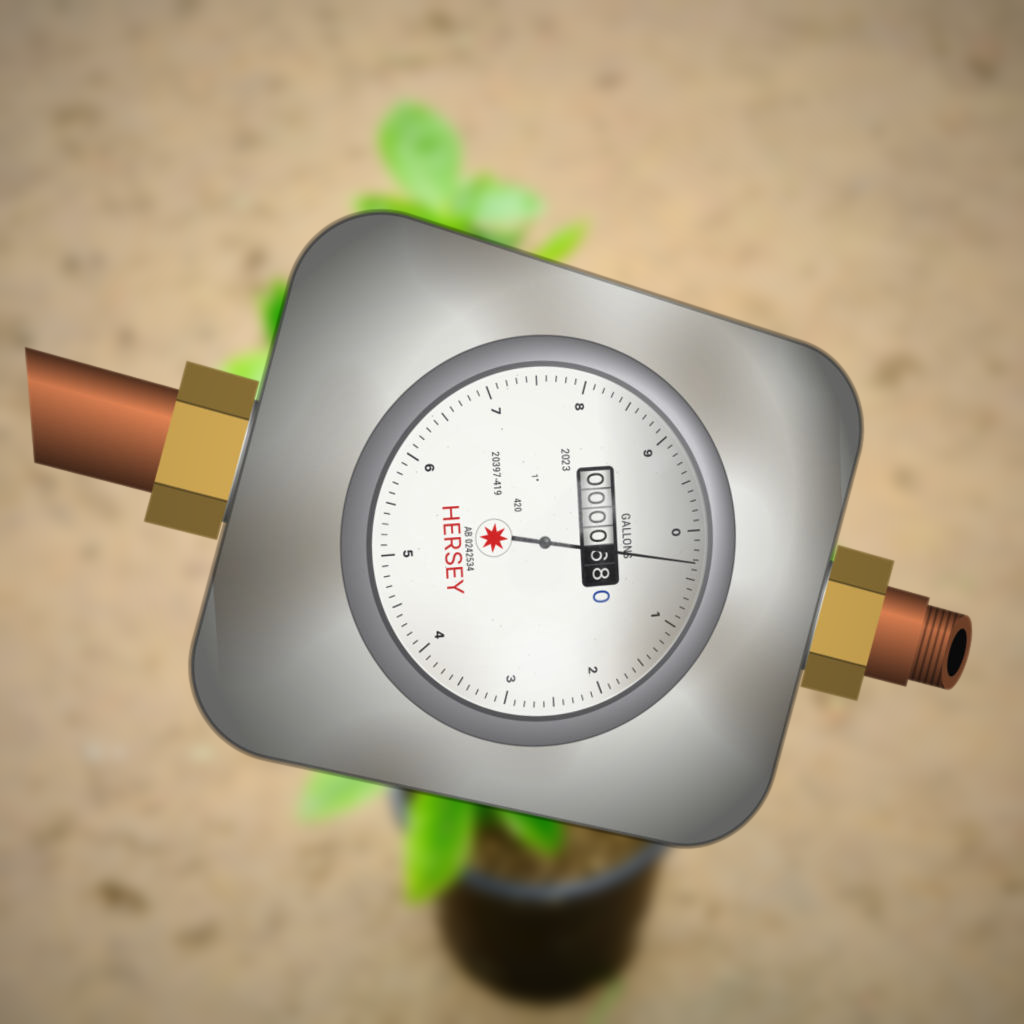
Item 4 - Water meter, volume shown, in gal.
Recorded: 680.3 gal
